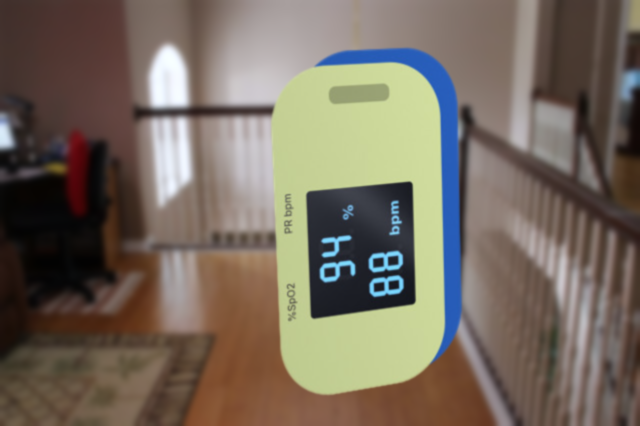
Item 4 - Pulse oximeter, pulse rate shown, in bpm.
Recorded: 88 bpm
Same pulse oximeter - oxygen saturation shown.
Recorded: 94 %
